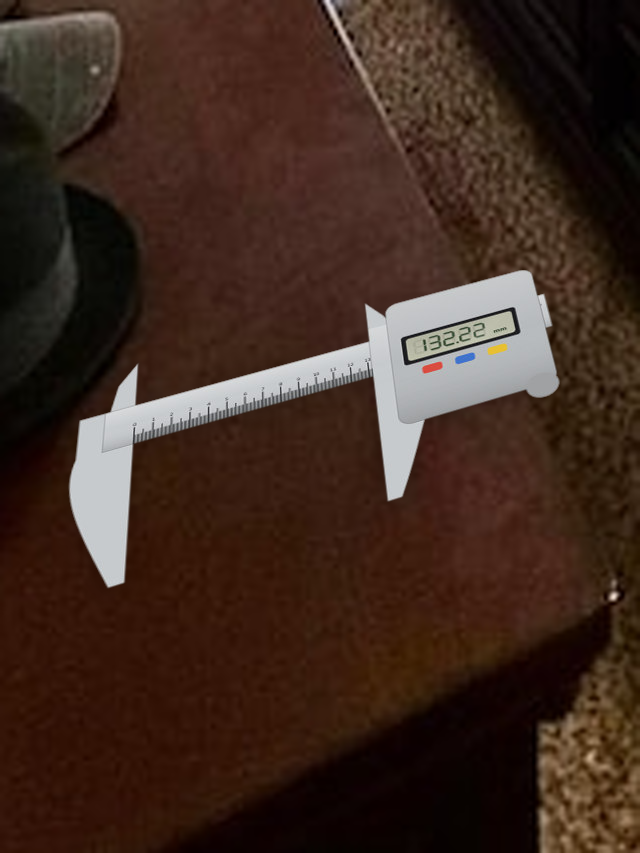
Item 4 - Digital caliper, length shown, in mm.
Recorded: 132.22 mm
